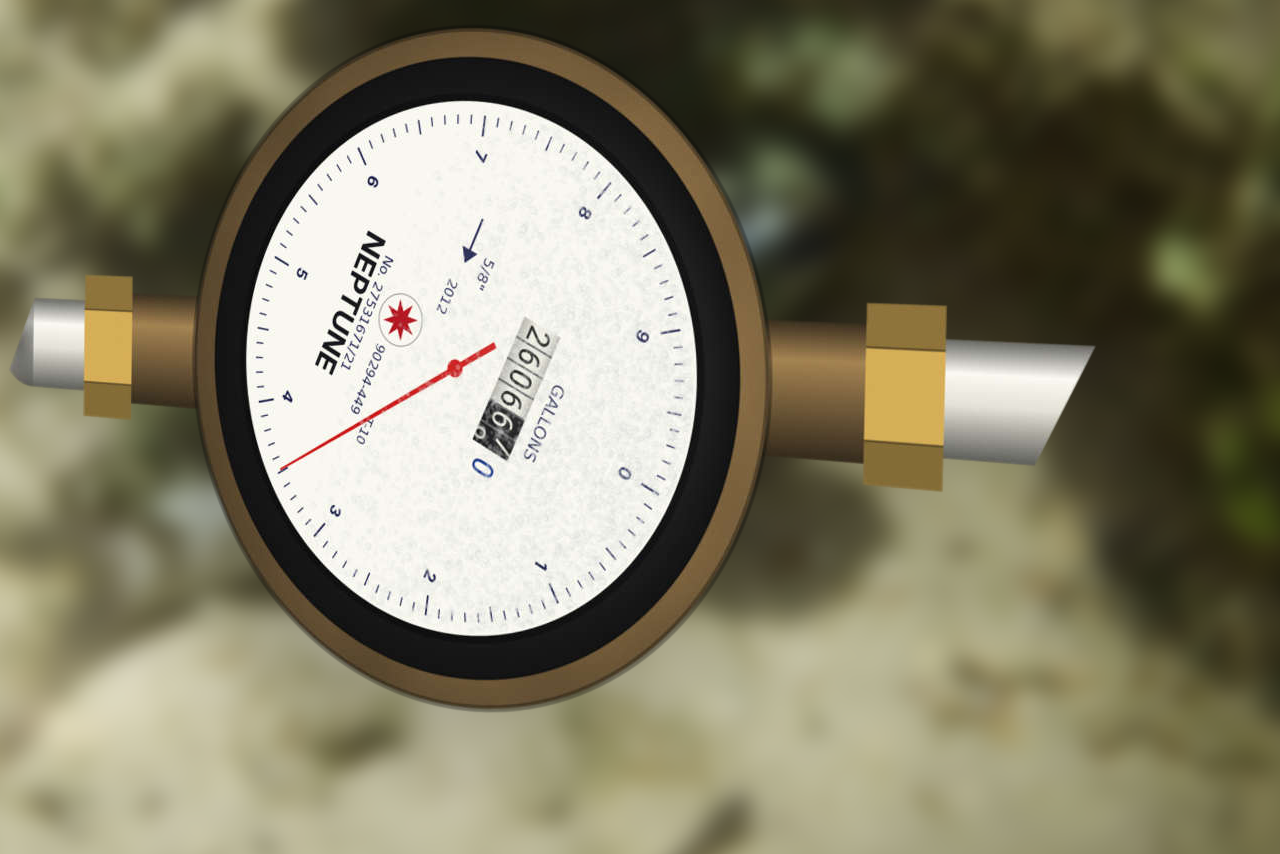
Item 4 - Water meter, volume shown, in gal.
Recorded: 2606673.5 gal
